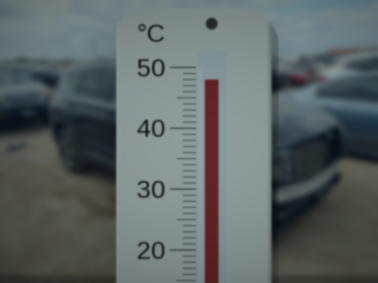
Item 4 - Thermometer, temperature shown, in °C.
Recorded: 48 °C
